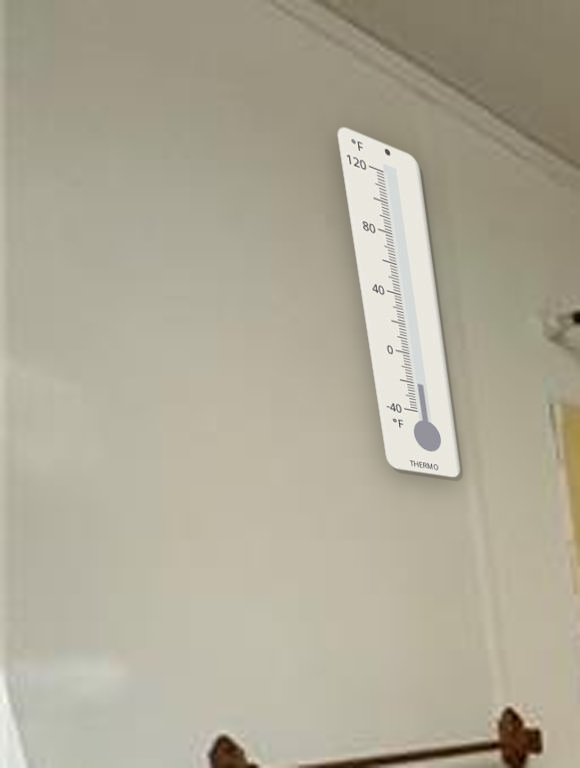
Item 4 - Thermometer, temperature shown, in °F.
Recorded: -20 °F
